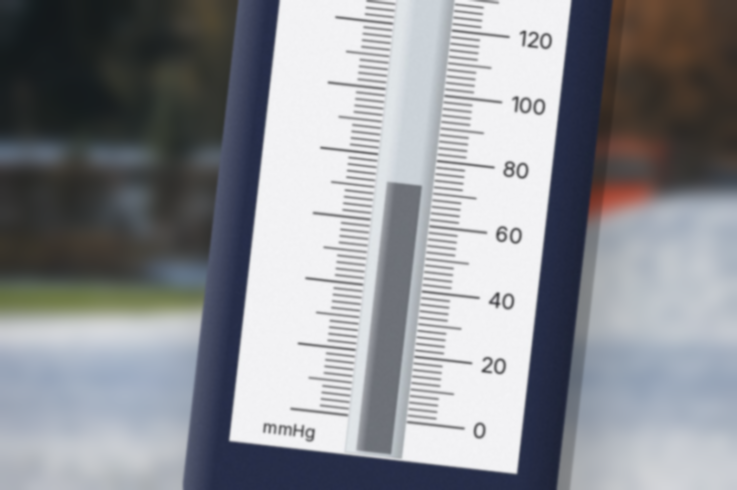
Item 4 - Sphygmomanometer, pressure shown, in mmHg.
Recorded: 72 mmHg
